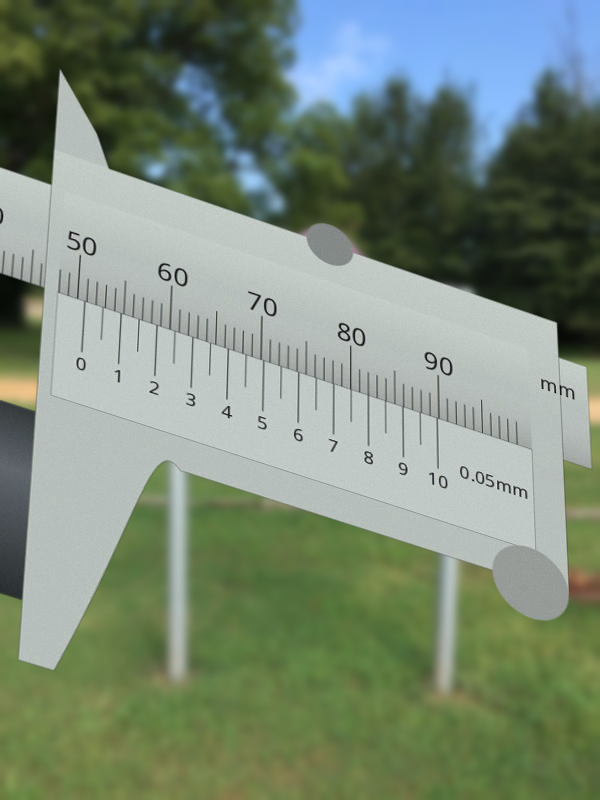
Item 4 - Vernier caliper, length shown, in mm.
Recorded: 50.8 mm
